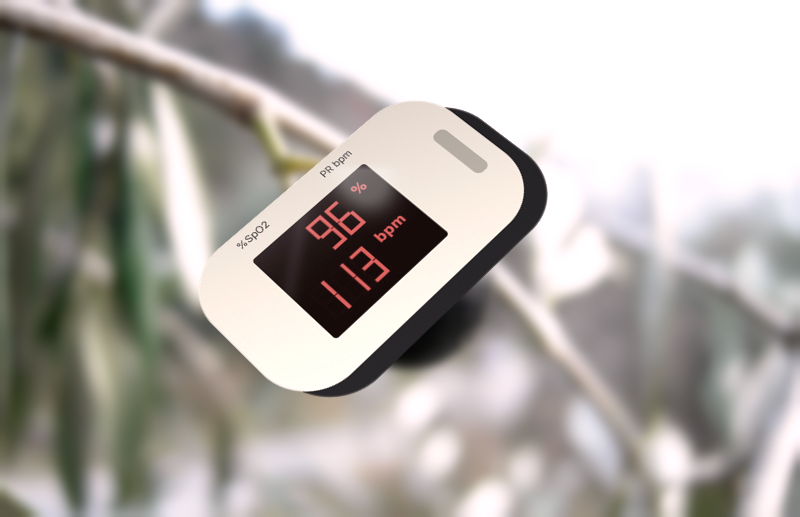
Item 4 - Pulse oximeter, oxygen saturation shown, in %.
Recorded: 96 %
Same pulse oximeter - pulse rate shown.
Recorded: 113 bpm
